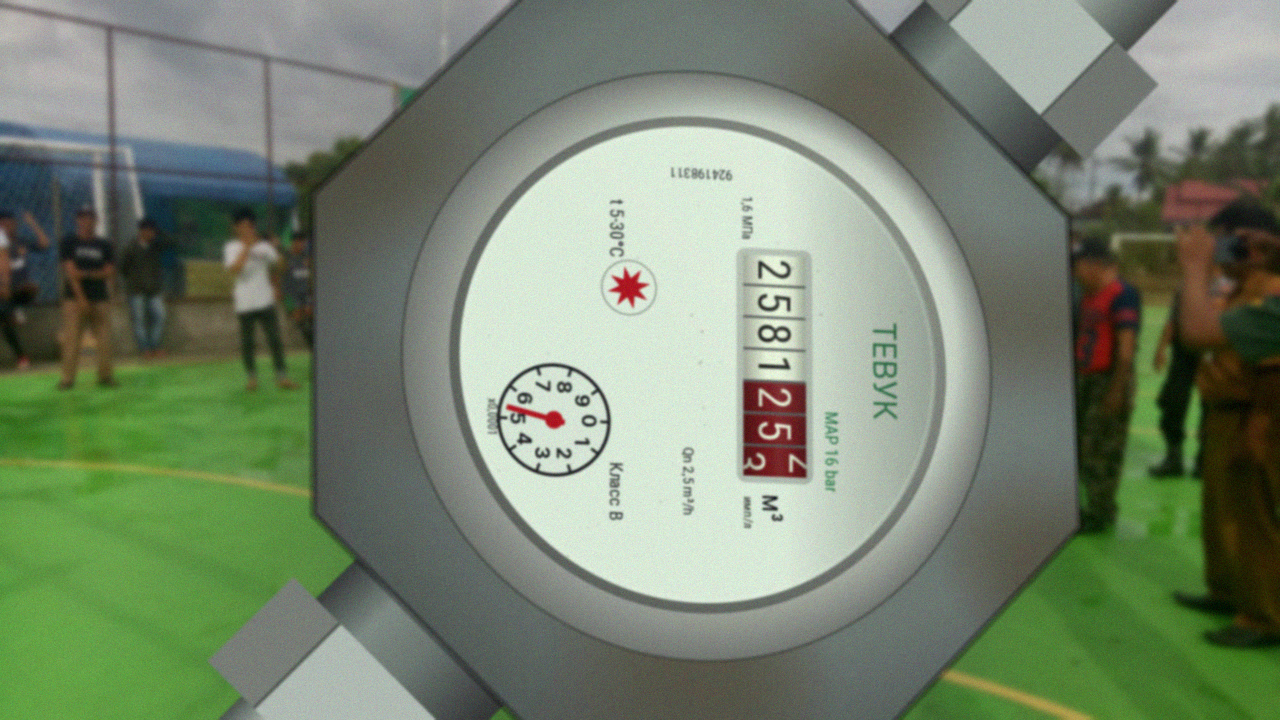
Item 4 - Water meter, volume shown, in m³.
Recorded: 2581.2525 m³
